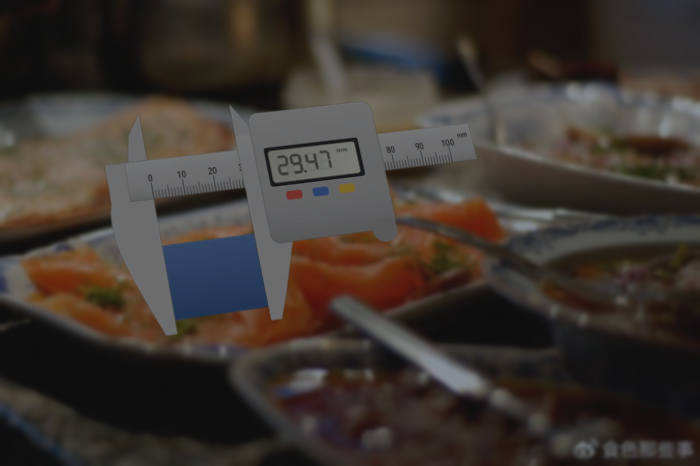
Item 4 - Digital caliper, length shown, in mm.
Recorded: 29.47 mm
